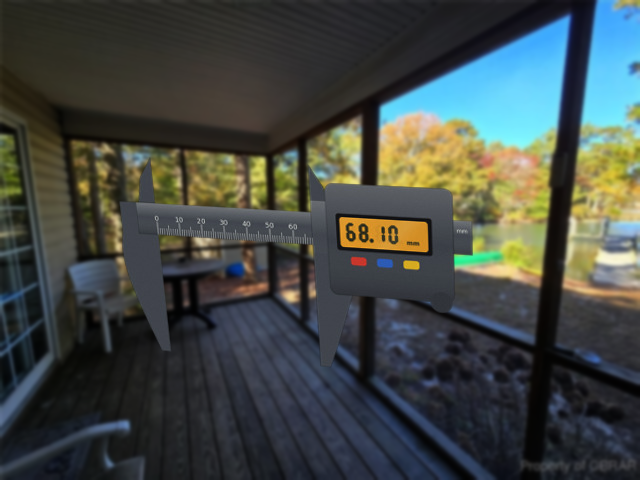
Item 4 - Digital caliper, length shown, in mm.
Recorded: 68.10 mm
